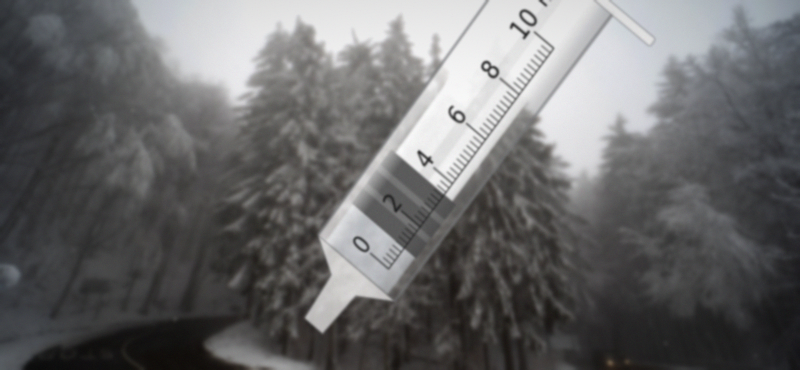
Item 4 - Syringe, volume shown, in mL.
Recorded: 1 mL
